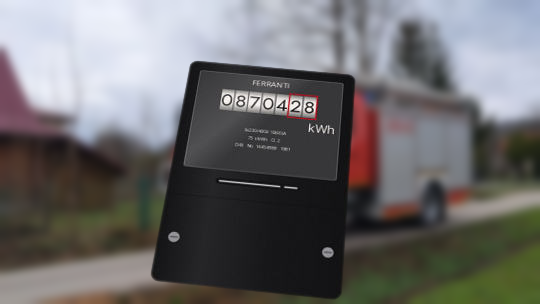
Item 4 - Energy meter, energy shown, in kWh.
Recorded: 8704.28 kWh
